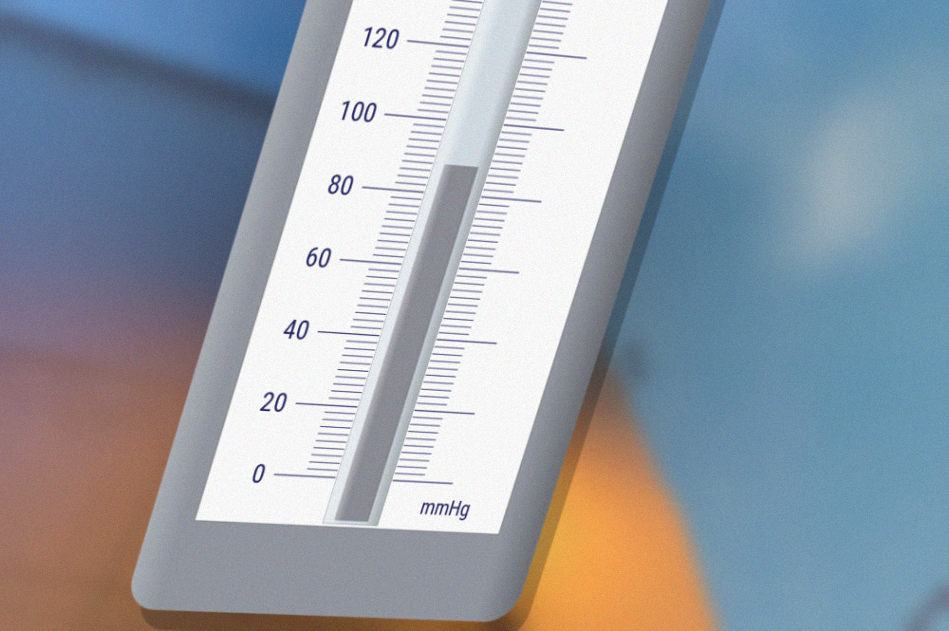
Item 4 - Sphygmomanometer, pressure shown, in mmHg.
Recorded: 88 mmHg
